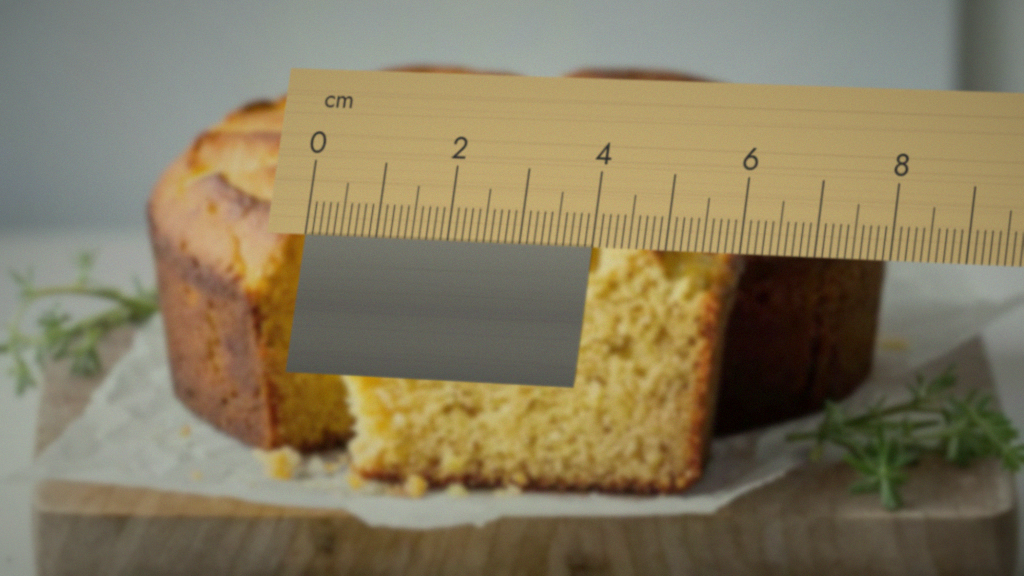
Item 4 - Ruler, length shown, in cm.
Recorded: 4 cm
